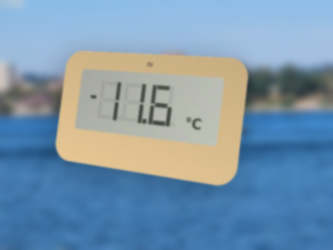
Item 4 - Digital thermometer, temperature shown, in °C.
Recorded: -11.6 °C
